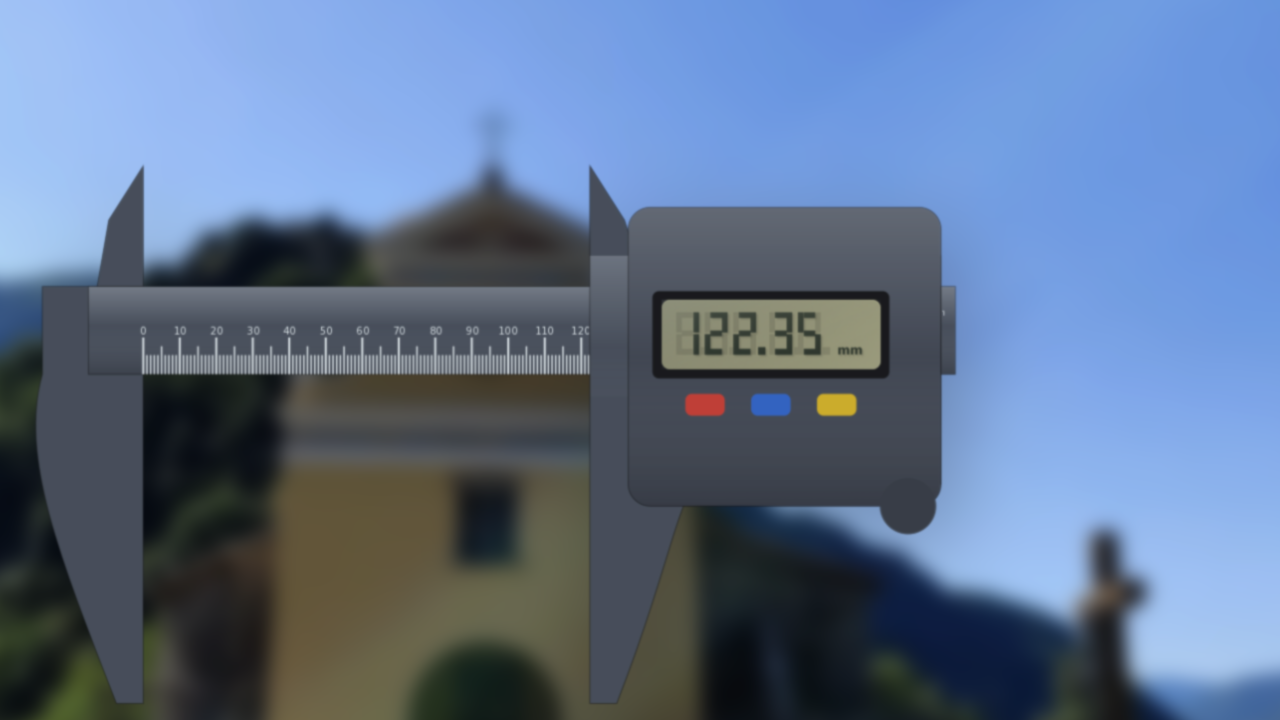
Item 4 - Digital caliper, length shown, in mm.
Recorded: 122.35 mm
